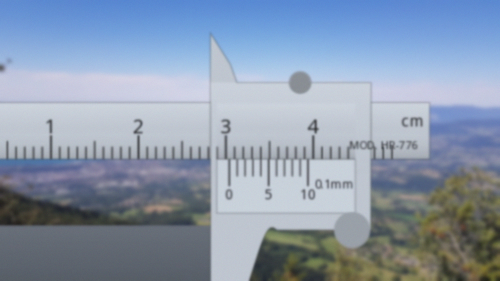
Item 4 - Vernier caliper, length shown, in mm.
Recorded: 30.4 mm
